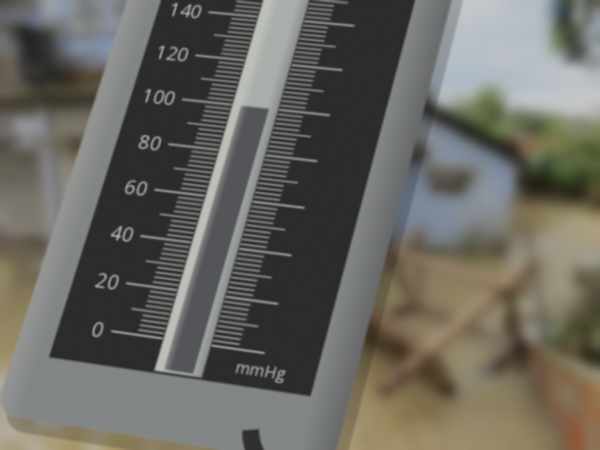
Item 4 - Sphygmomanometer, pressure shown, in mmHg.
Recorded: 100 mmHg
